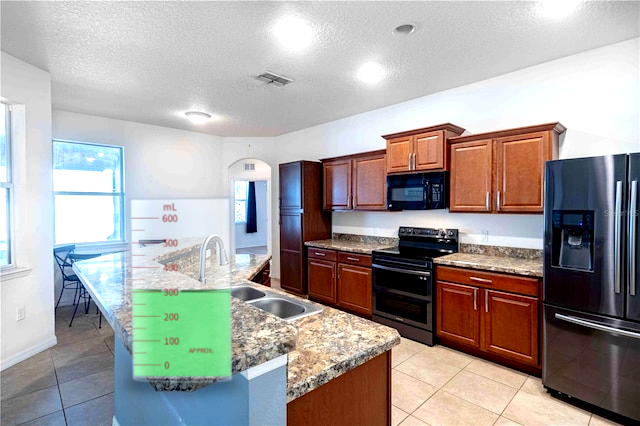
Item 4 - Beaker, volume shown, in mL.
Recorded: 300 mL
